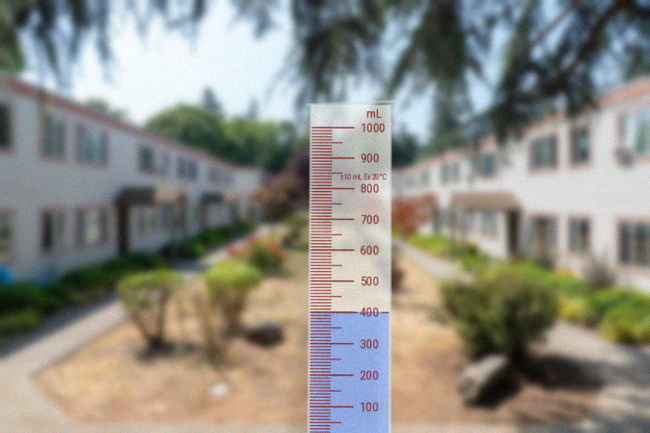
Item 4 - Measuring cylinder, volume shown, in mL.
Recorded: 400 mL
